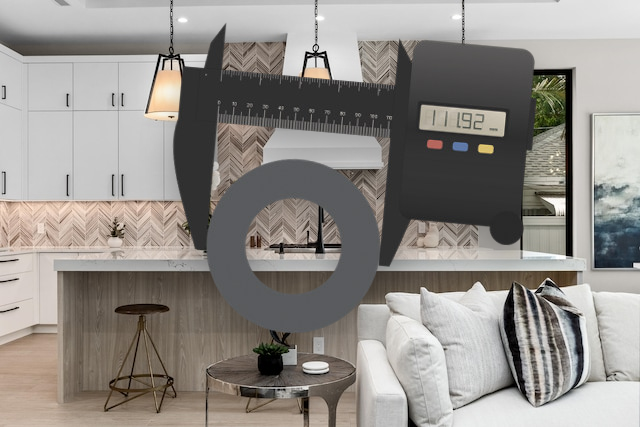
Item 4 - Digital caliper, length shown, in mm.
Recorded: 111.92 mm
